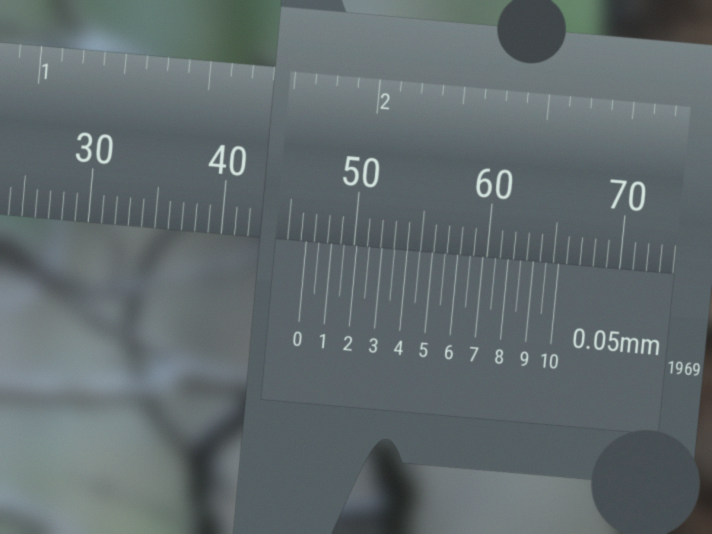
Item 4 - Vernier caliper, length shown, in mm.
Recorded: 46.4 mm
